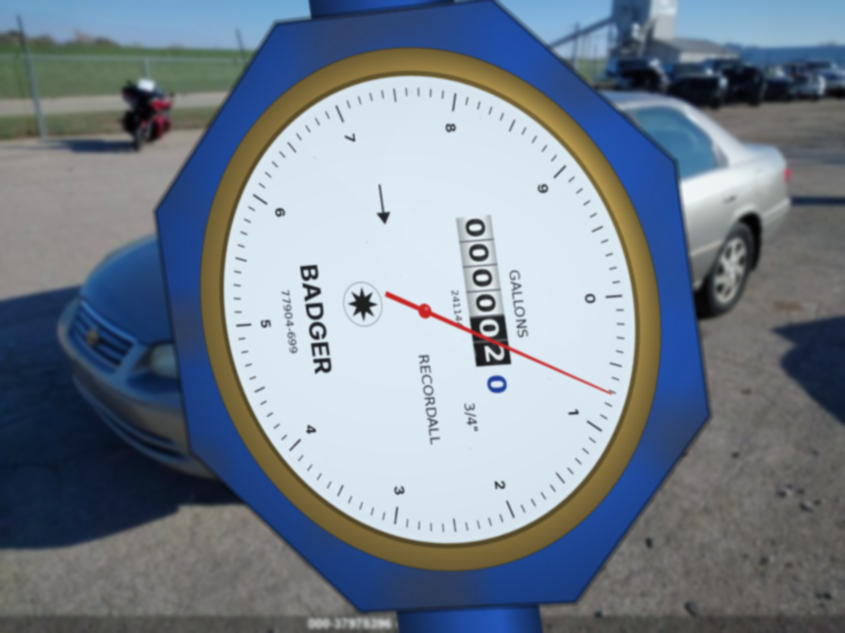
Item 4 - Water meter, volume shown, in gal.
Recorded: 20.7 gal
